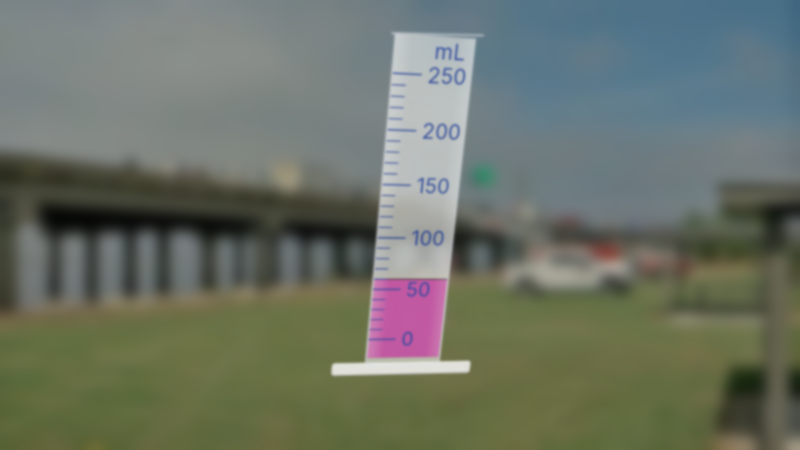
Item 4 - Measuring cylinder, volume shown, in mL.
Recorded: 60 mL
